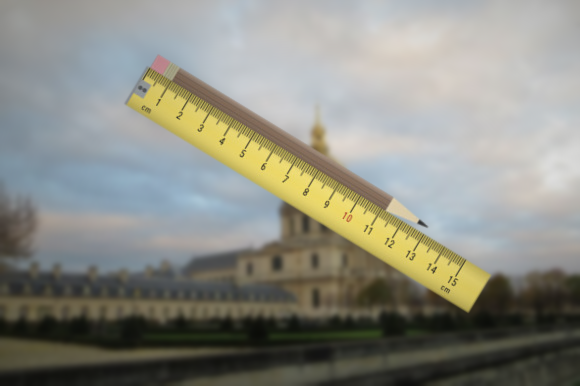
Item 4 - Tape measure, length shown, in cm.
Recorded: 13 cm
